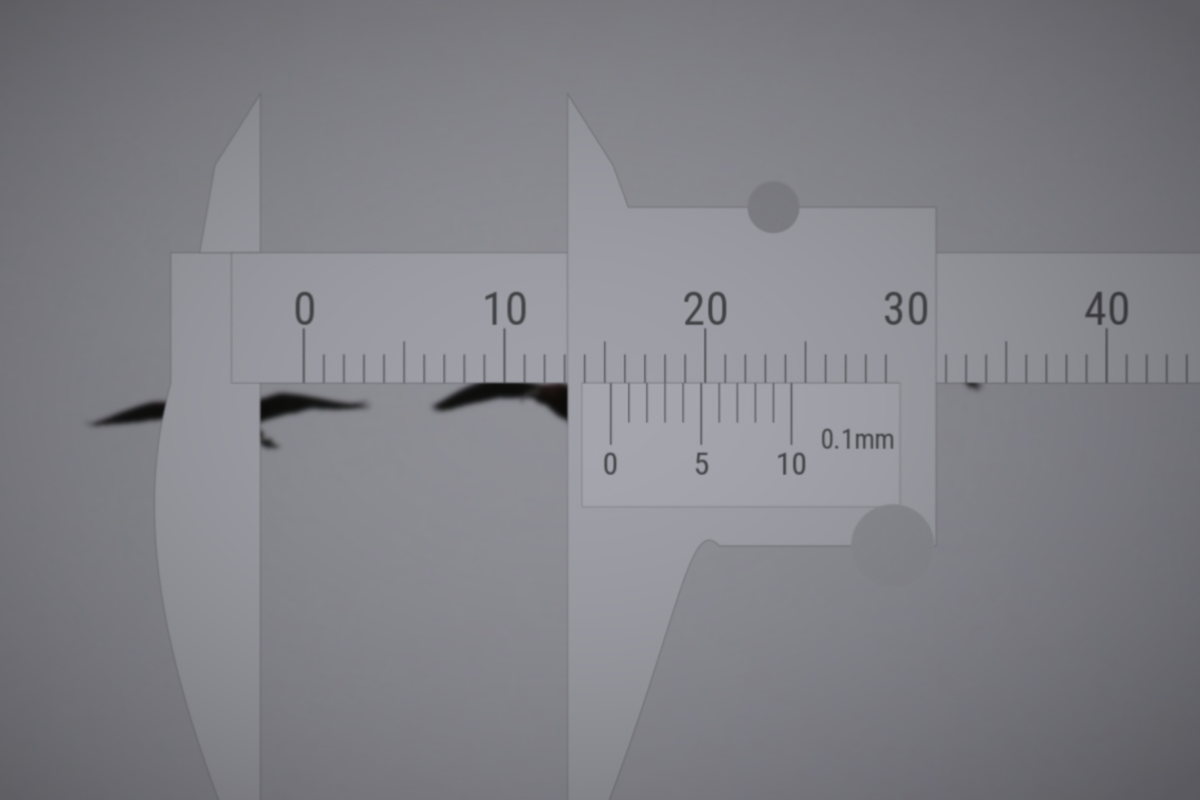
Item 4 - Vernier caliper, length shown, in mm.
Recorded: 15.3 mm
